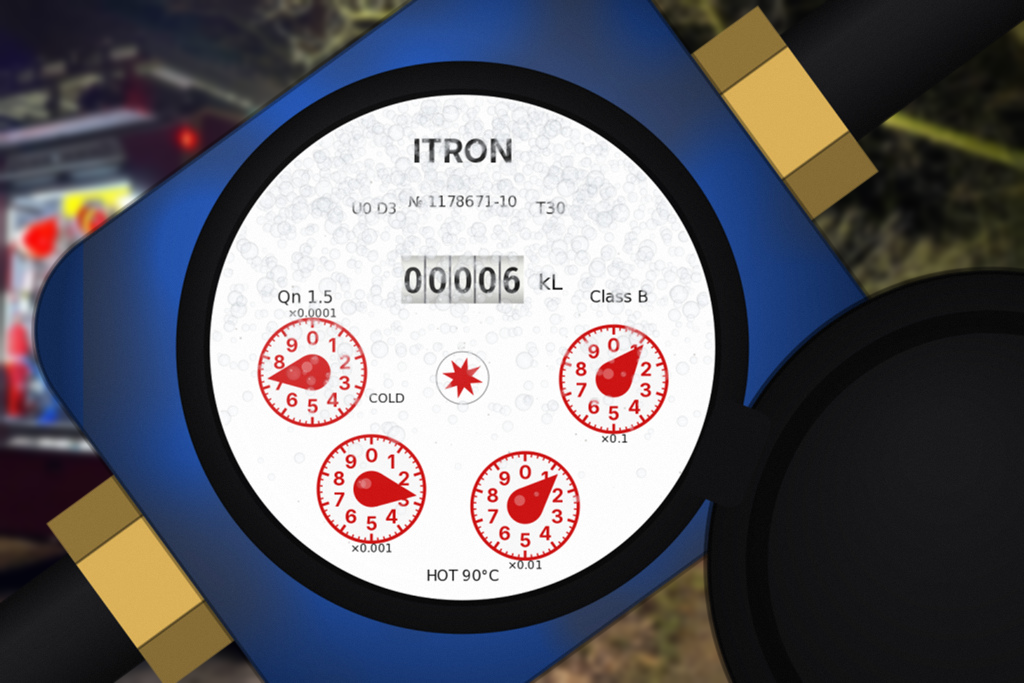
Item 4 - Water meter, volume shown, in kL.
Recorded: 6.1127 kL
